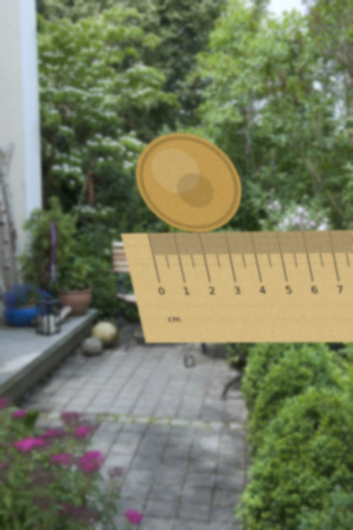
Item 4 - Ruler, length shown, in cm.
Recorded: 4 cm
